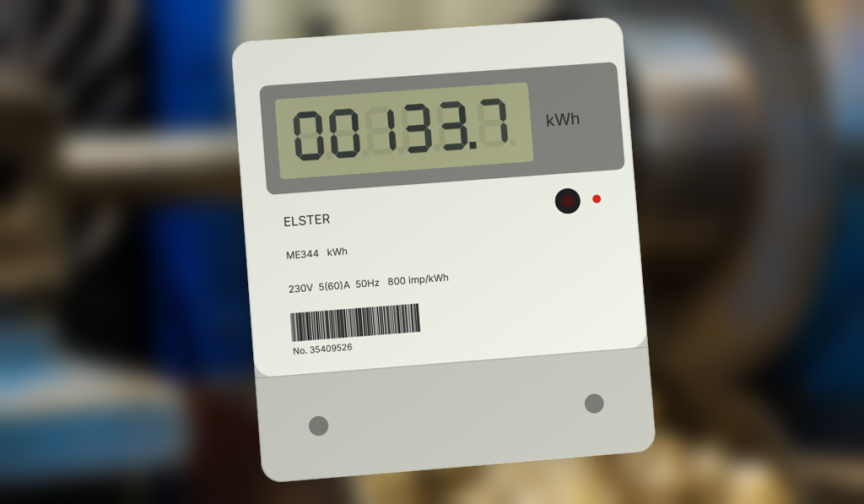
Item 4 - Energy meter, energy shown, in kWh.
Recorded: 133.7 kWh
